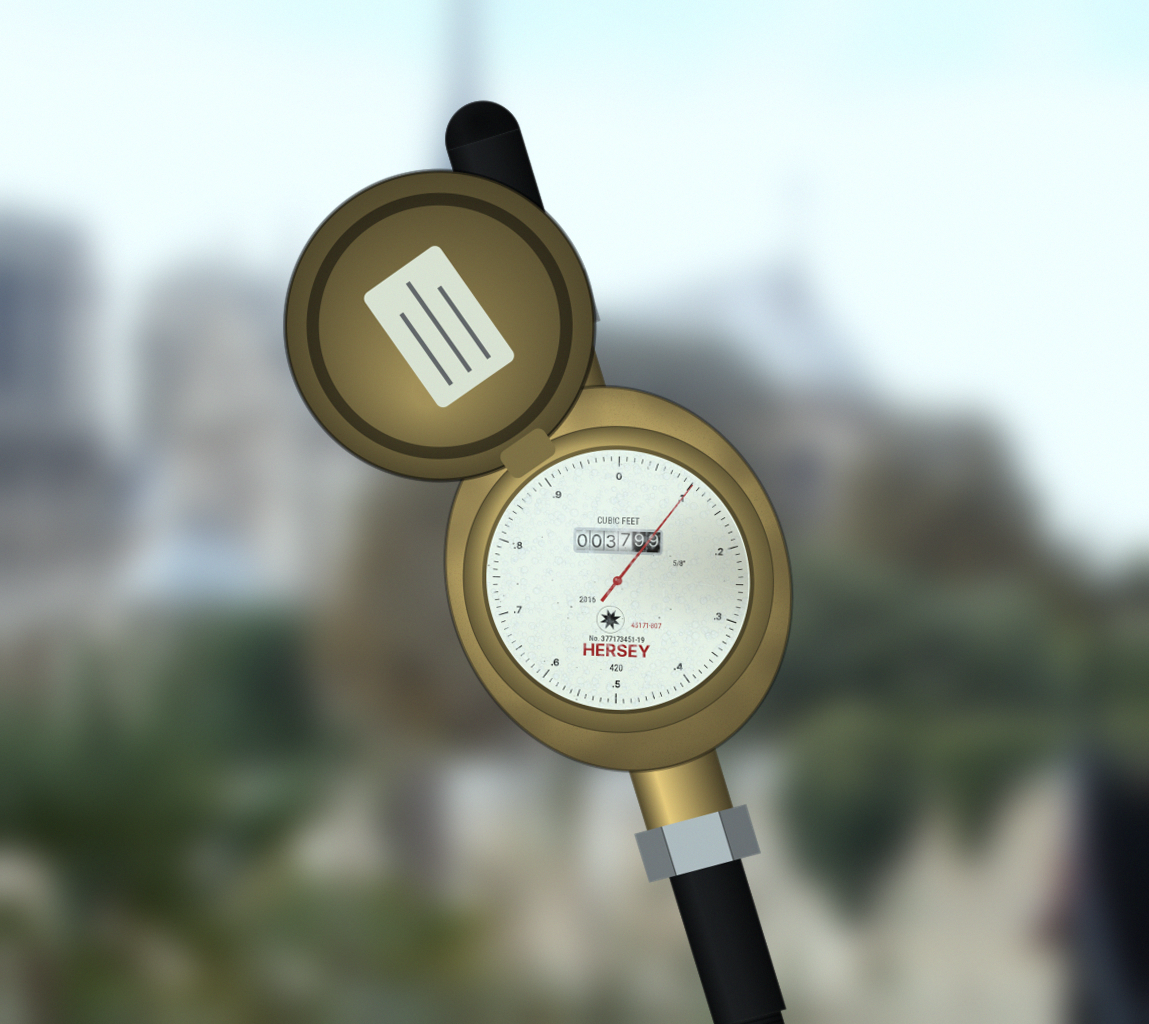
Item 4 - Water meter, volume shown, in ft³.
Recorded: 3799.10 ft³
